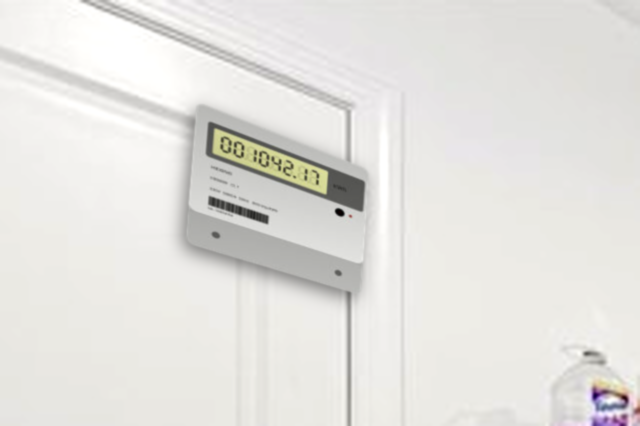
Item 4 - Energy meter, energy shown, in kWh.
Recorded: 1042.17 kWh
